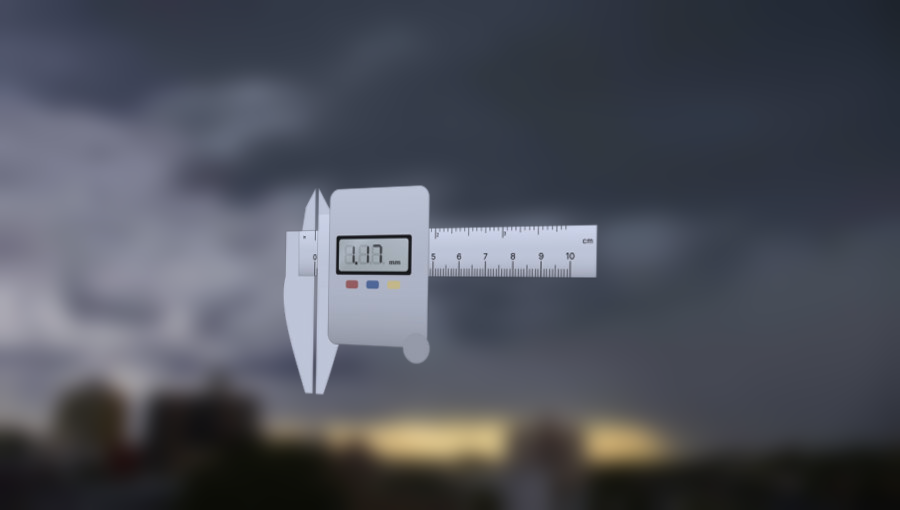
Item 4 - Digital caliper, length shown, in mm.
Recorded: 1.17 mm
